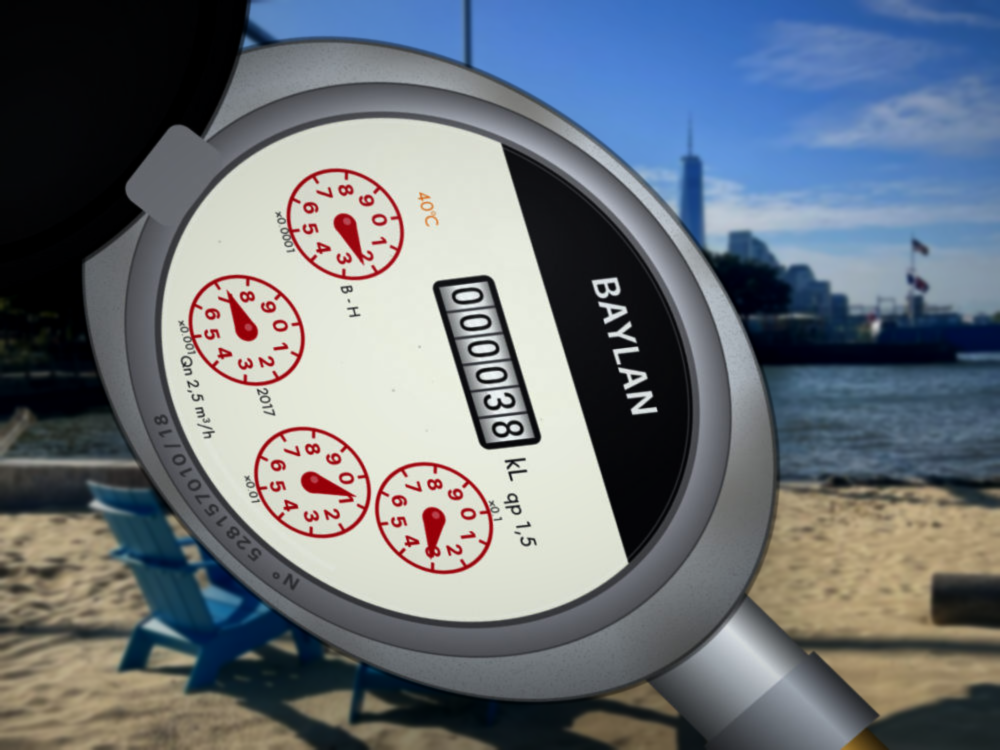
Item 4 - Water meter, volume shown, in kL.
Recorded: 38.3072 kL
